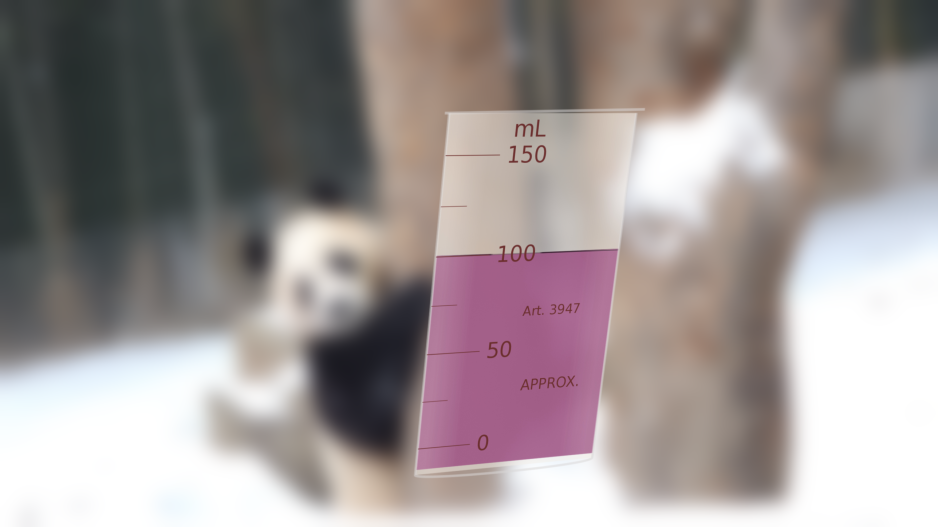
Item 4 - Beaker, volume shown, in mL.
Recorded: 100 mL
